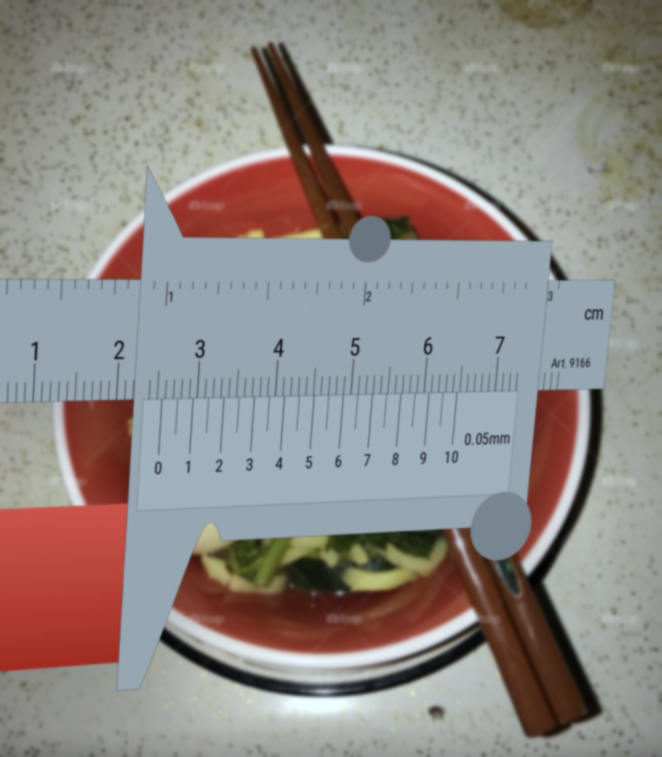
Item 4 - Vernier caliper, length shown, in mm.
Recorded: 25.6 mm
